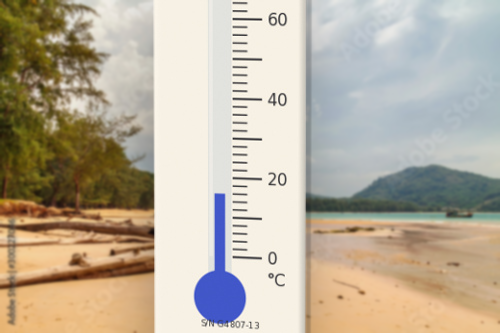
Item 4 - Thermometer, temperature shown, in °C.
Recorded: 16 °C
